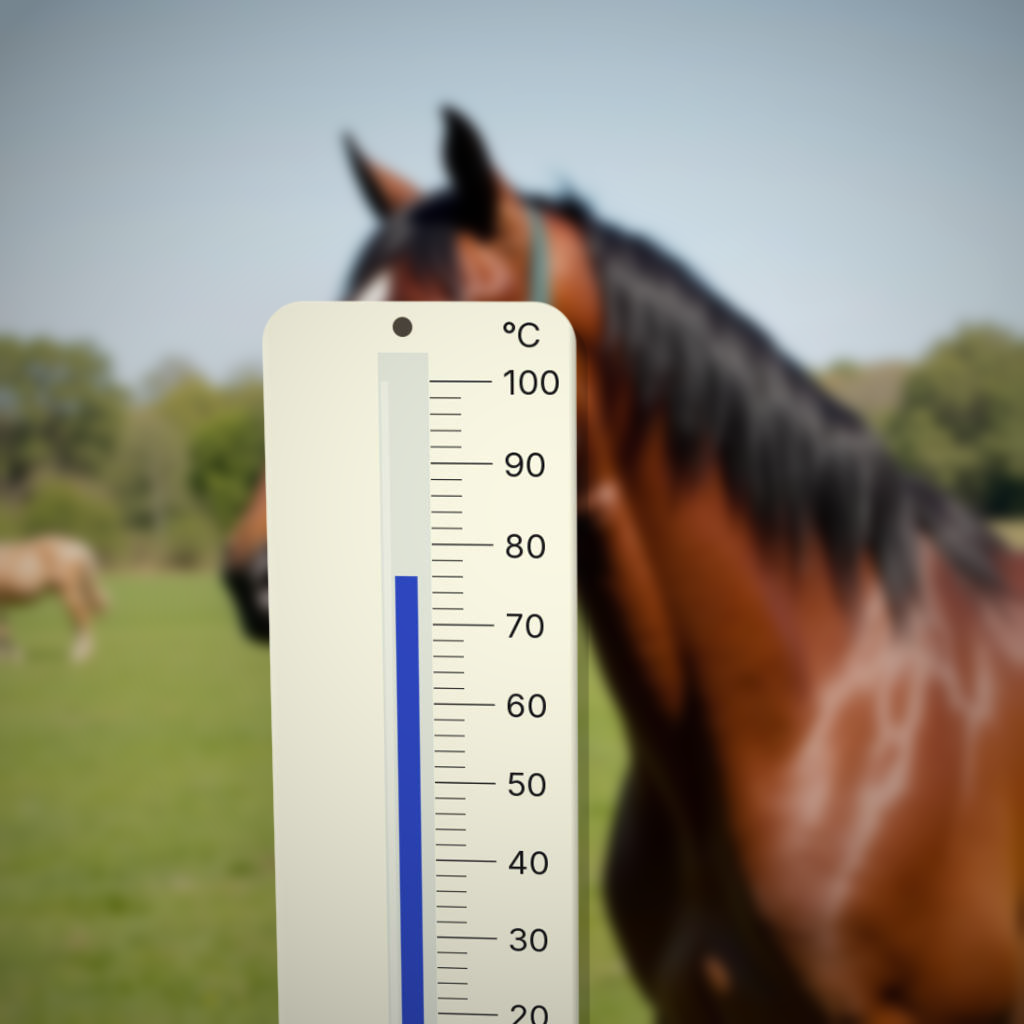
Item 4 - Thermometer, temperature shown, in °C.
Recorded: 76 °C
